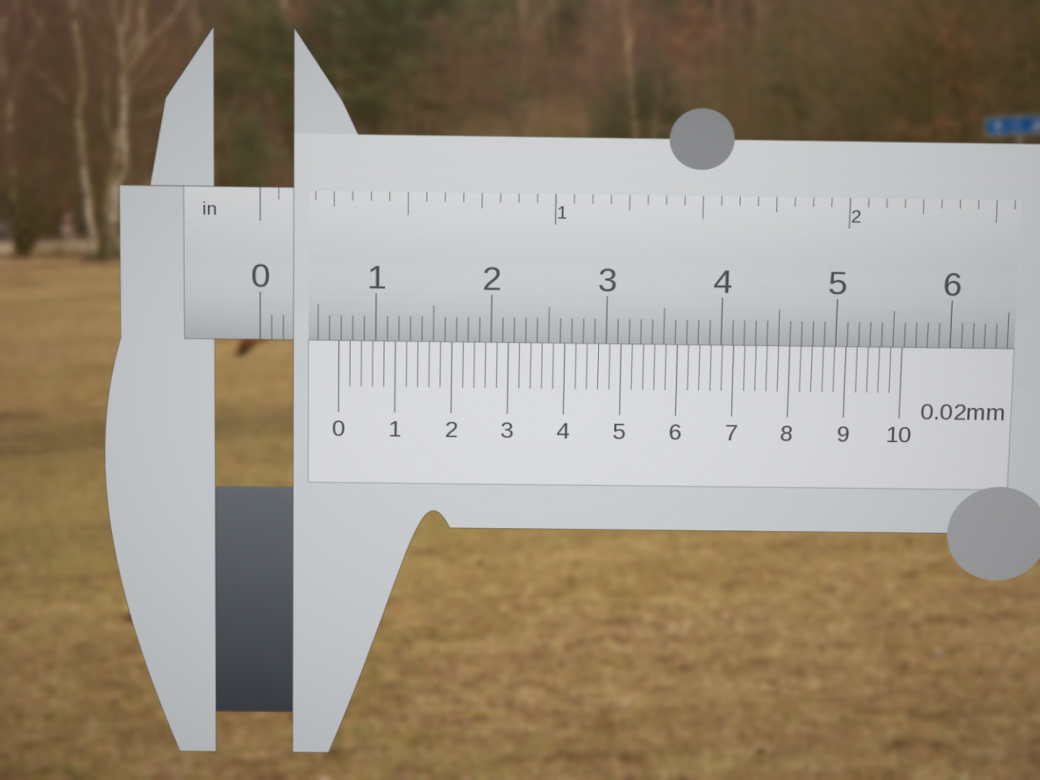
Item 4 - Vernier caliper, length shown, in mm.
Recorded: 6.8 mm
